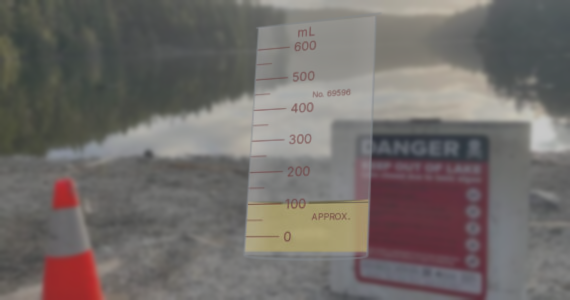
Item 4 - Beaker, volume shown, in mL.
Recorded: 100 mL
